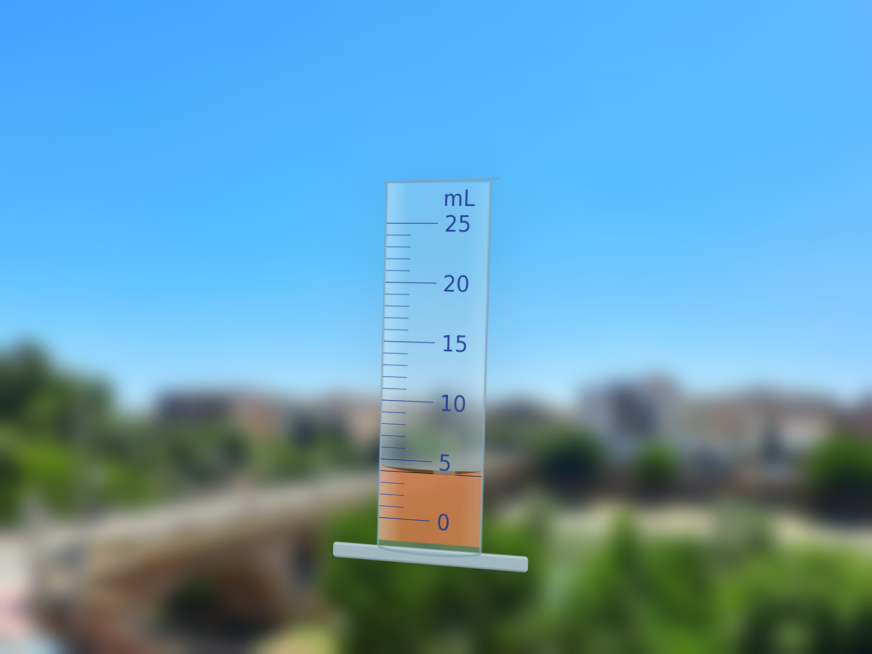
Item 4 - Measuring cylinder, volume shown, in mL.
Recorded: 4 mL
